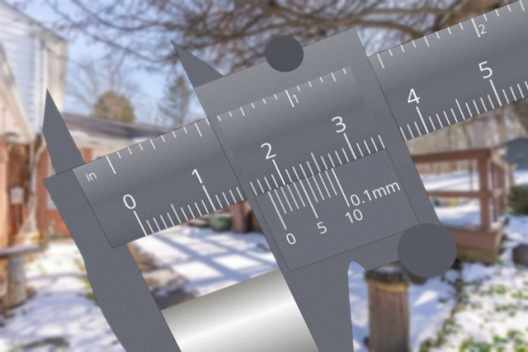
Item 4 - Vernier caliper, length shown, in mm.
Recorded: 17.6 mm
